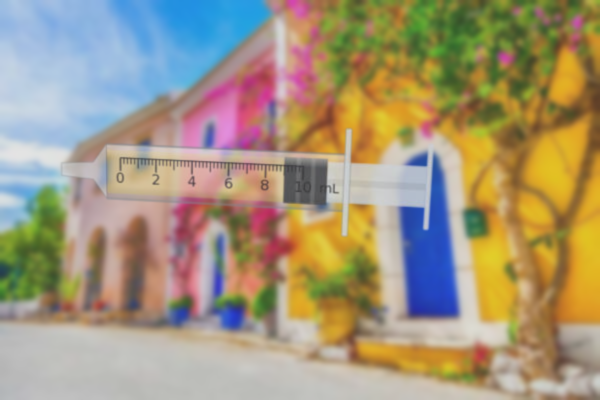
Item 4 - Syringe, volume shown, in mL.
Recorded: 9 mL
